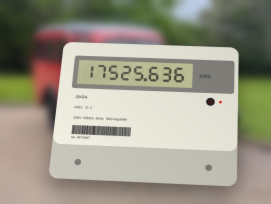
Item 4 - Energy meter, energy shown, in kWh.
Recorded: 17525.636 kWh
